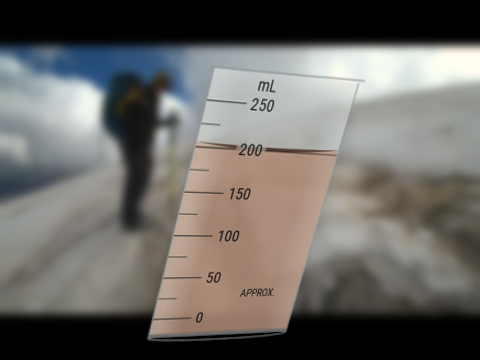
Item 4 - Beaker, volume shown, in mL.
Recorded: 200 mL
